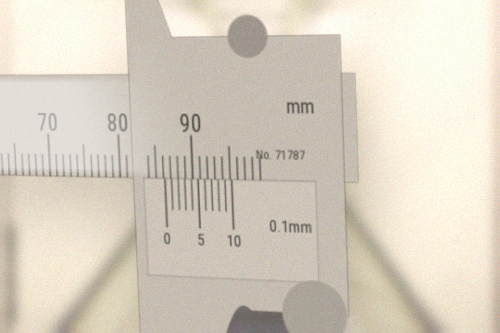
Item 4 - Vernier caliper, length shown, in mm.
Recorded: 86.2 mm
